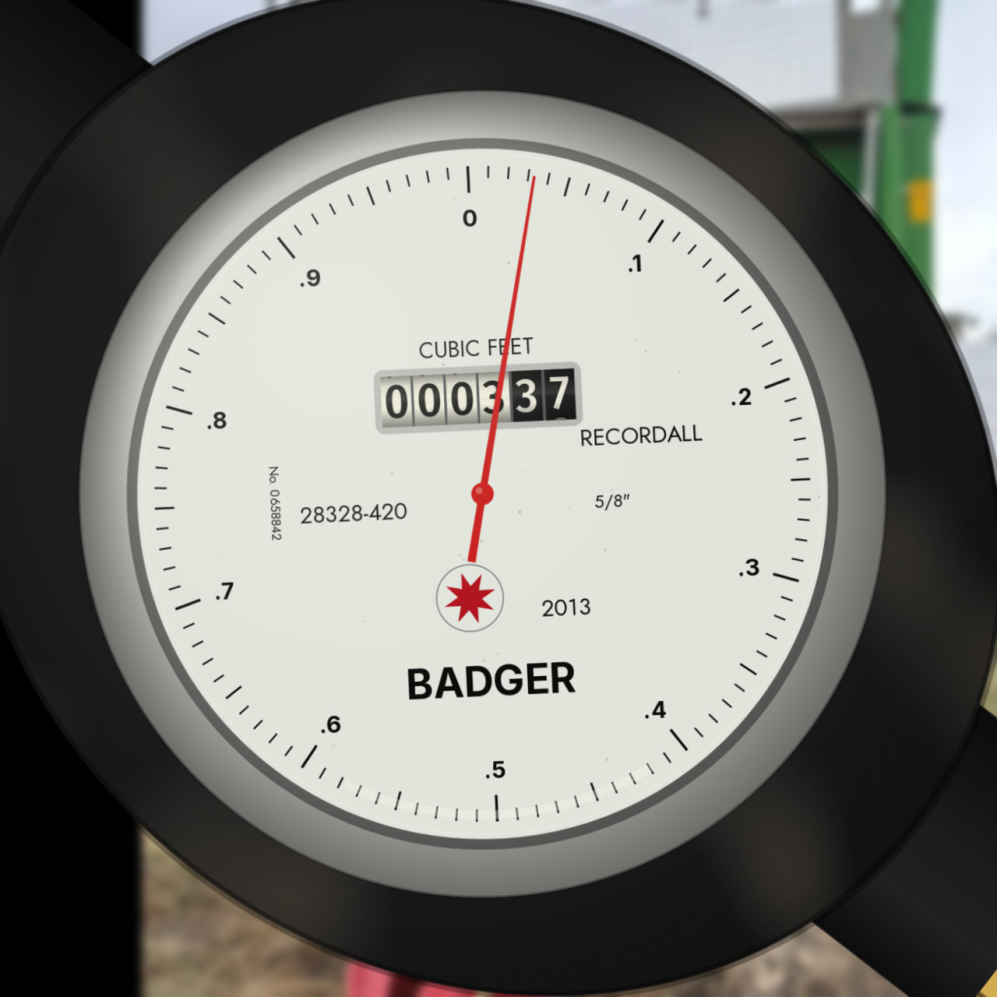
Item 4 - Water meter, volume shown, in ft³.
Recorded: 337.03 ft³
